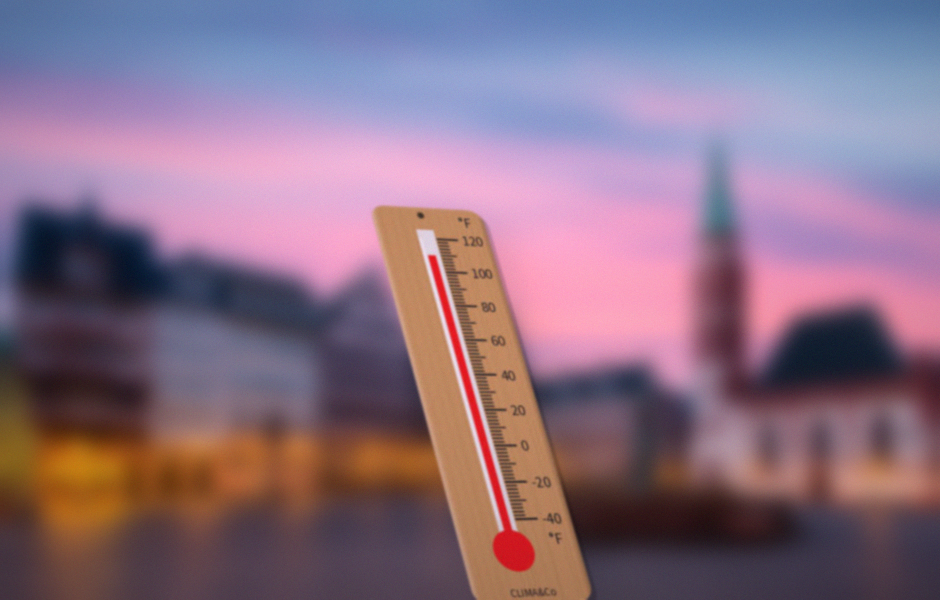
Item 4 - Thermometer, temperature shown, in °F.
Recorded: 110 °F
